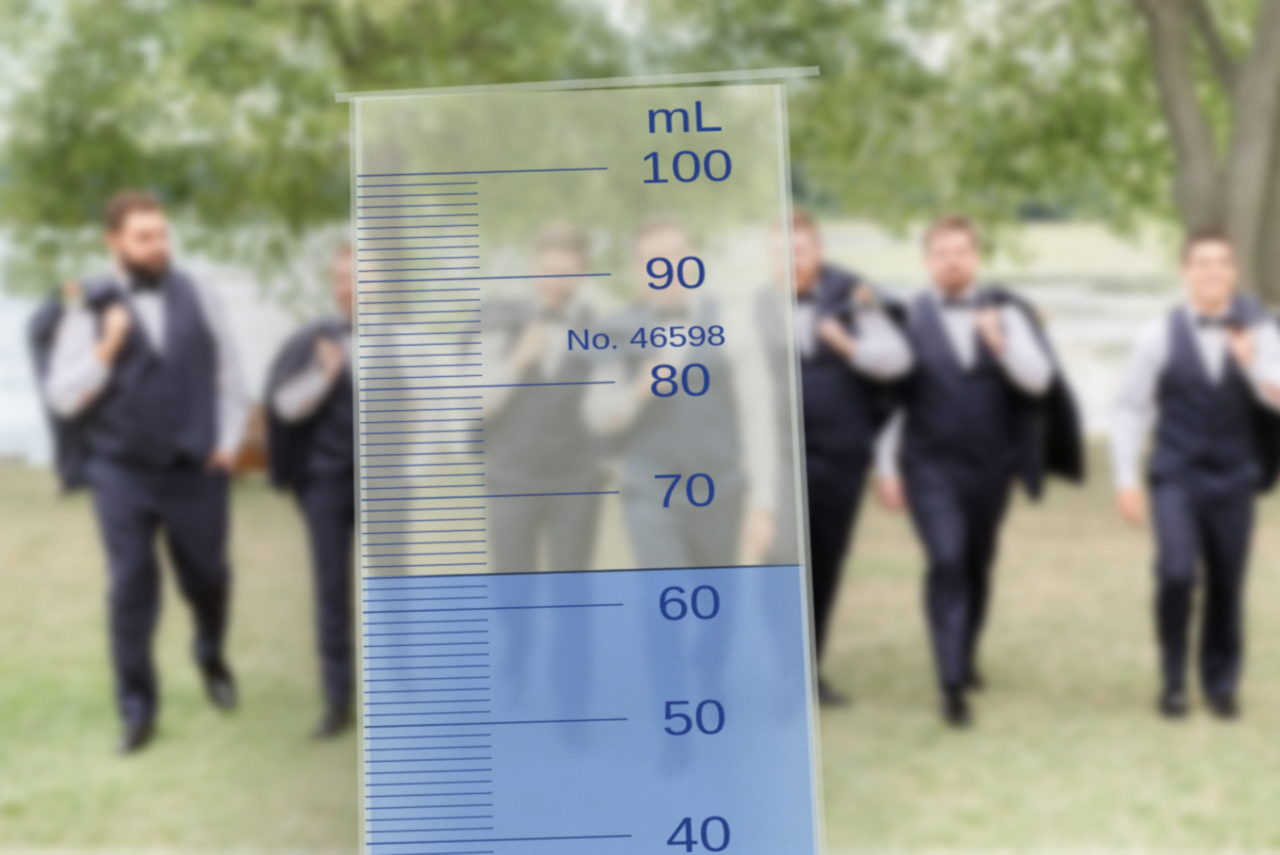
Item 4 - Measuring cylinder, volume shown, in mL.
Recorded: 63 mL
